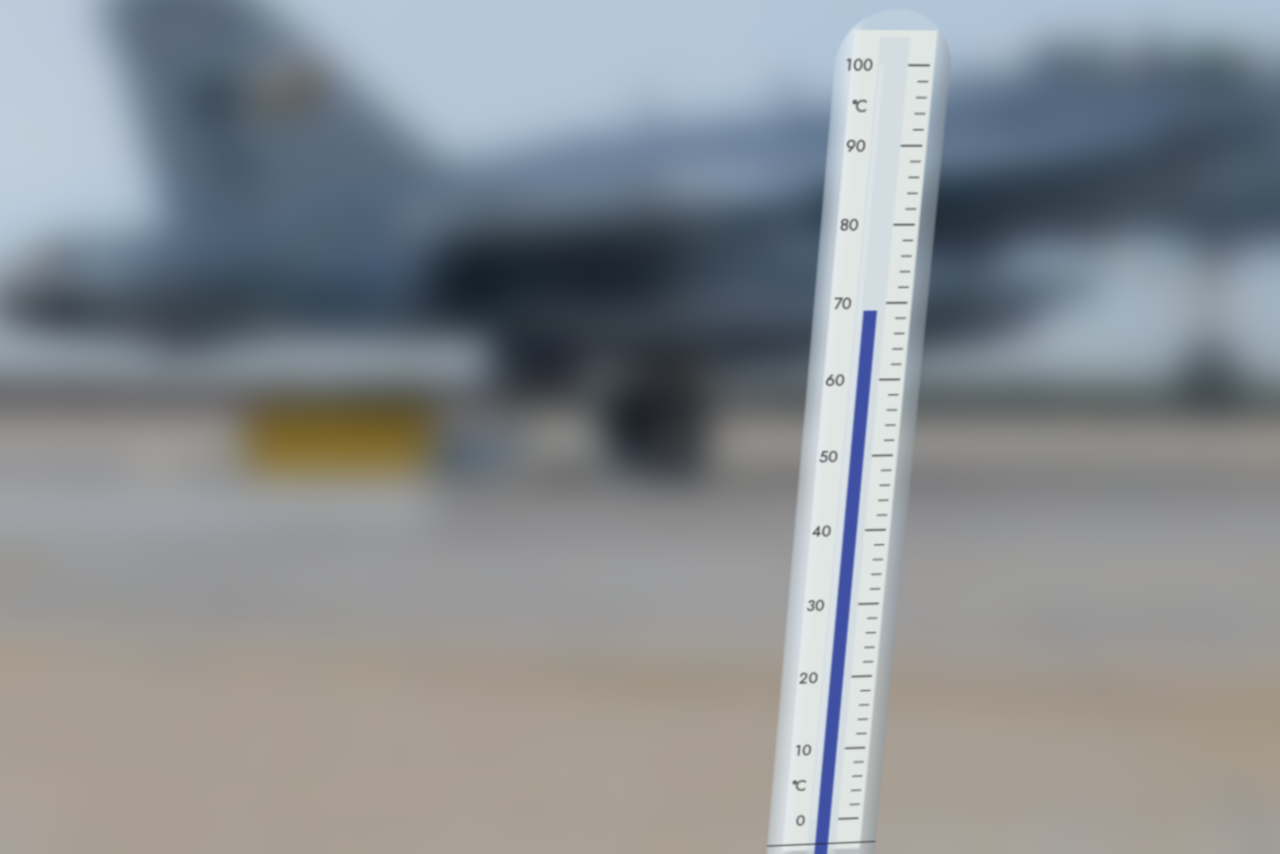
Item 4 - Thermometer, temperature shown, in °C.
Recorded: 69 °C
